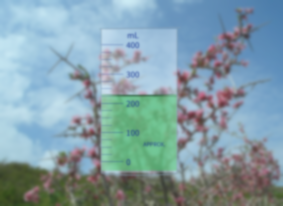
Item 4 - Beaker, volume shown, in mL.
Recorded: 225 mL
